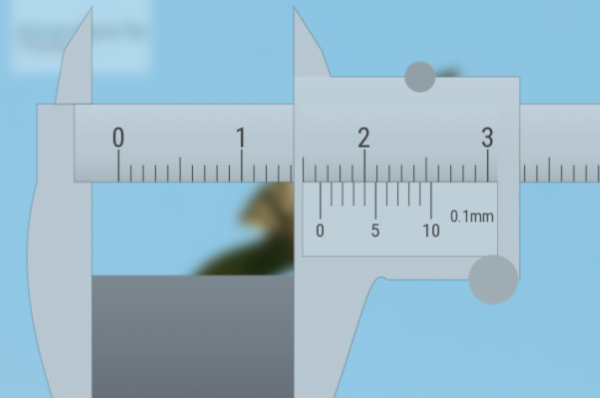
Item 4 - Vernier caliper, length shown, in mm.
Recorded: 16.4 mm
